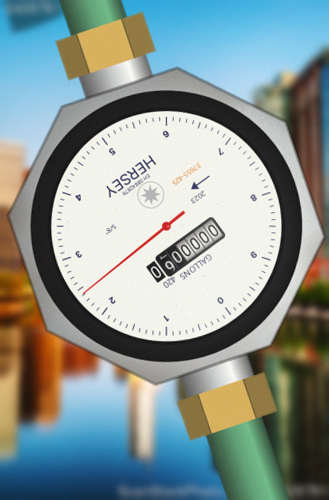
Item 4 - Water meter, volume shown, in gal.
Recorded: 62.4 gal
